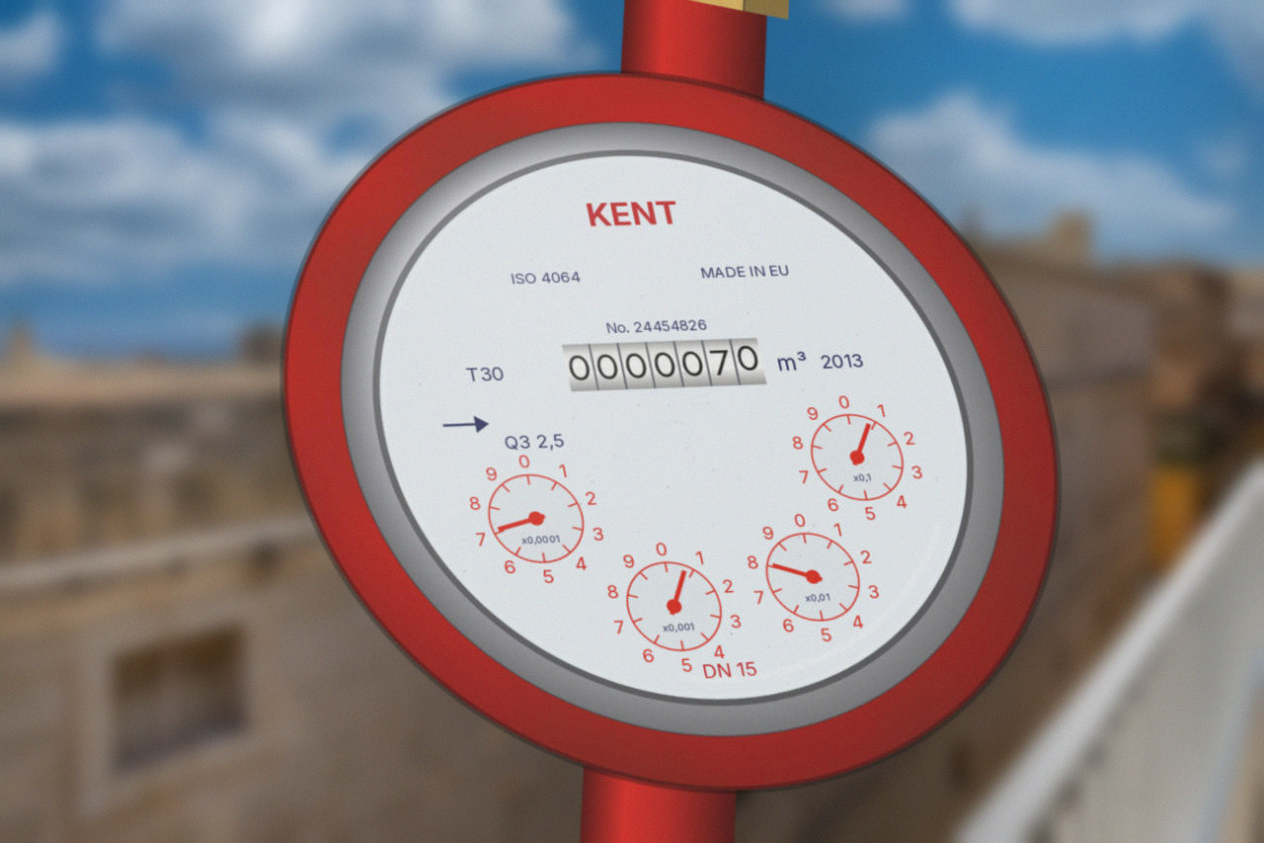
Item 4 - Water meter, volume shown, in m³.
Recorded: 70.0807 m³
